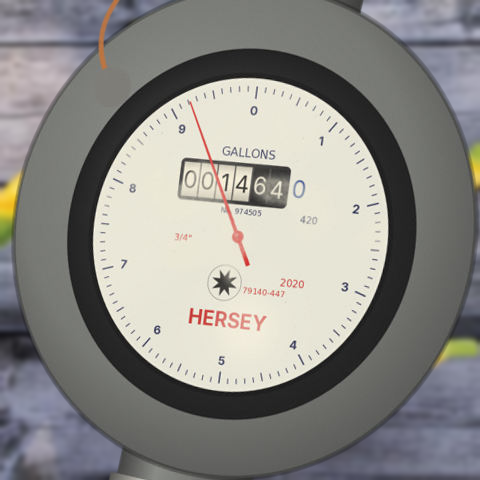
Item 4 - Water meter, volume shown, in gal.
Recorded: 14639.2 gal
